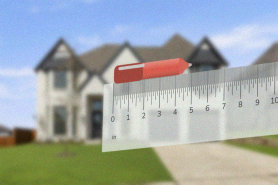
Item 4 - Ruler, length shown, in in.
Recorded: 5 in
